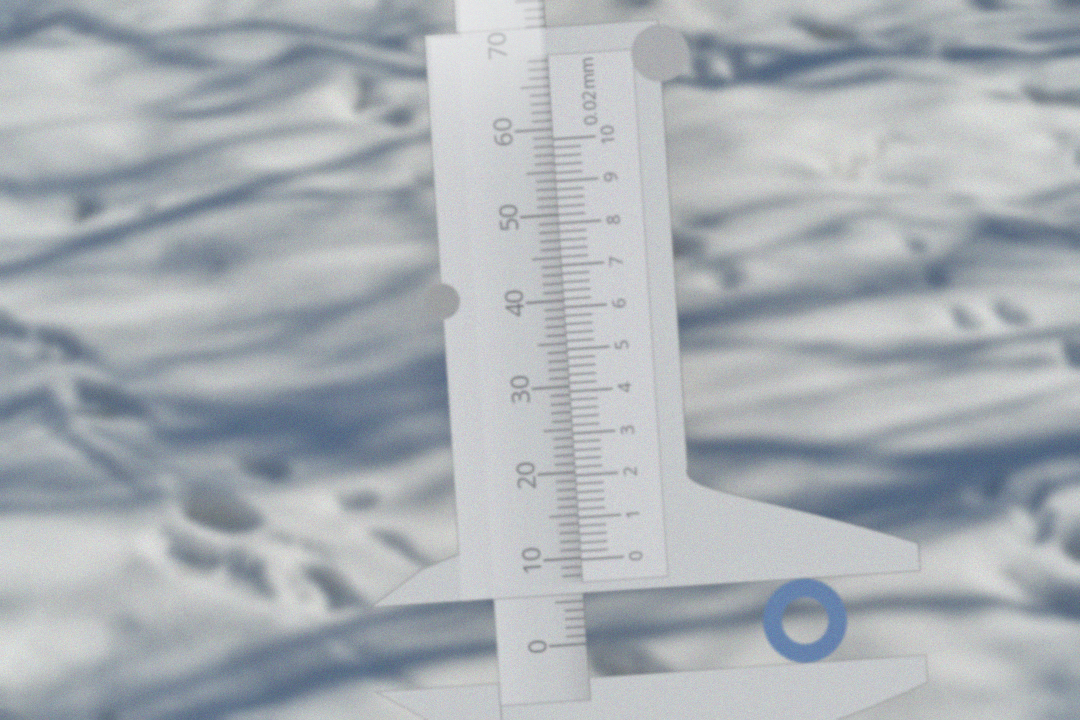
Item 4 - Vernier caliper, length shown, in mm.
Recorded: 9.8 mm
